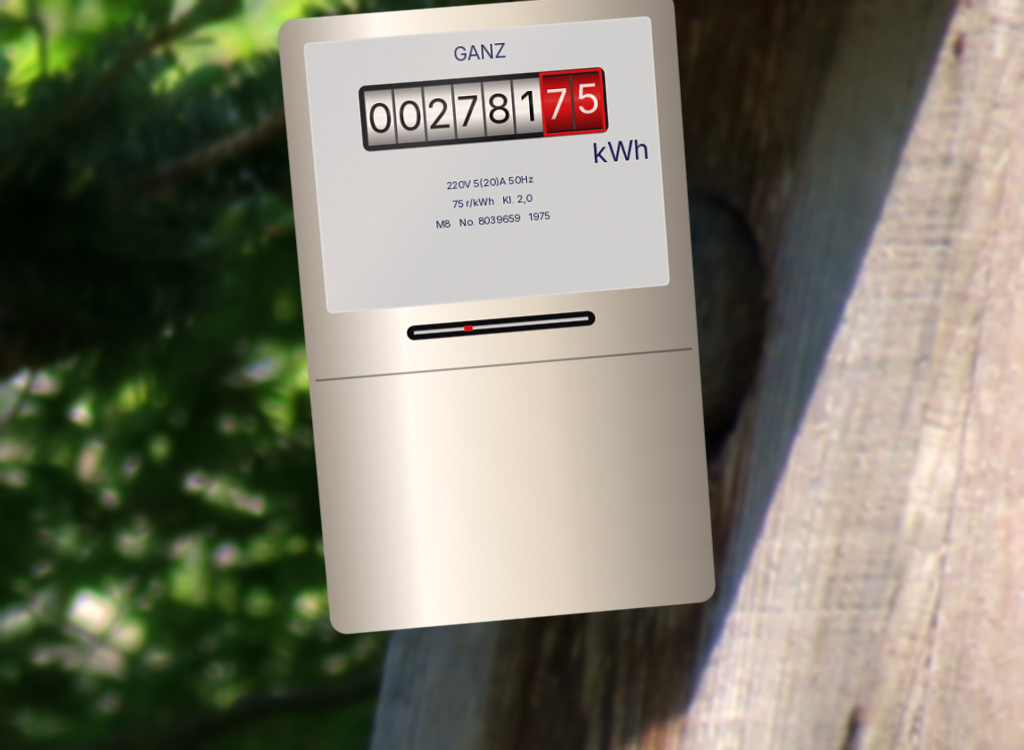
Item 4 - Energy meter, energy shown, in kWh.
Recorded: 2781.75 kWh
